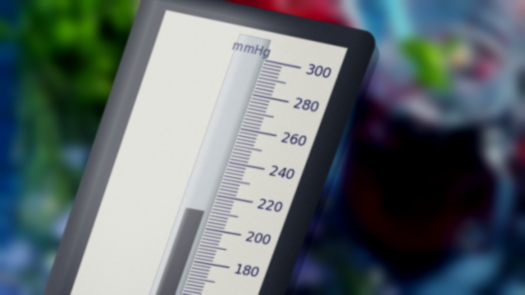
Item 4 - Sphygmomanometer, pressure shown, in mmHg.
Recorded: 210 mmHg
